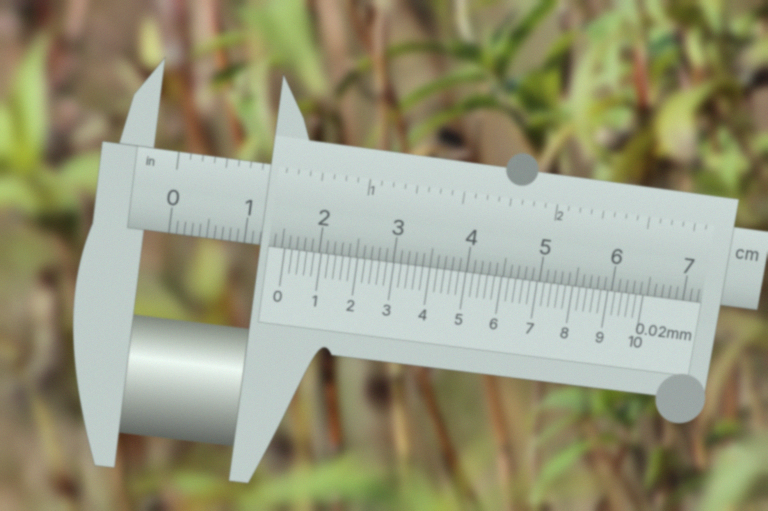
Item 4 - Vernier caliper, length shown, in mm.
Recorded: 15.4 mm
